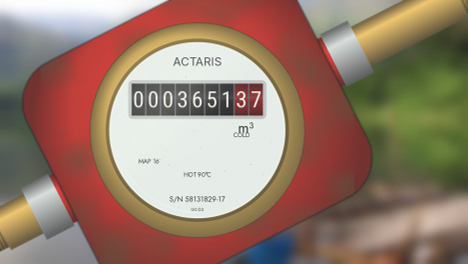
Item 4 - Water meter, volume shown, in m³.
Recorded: 3651.37 m³
